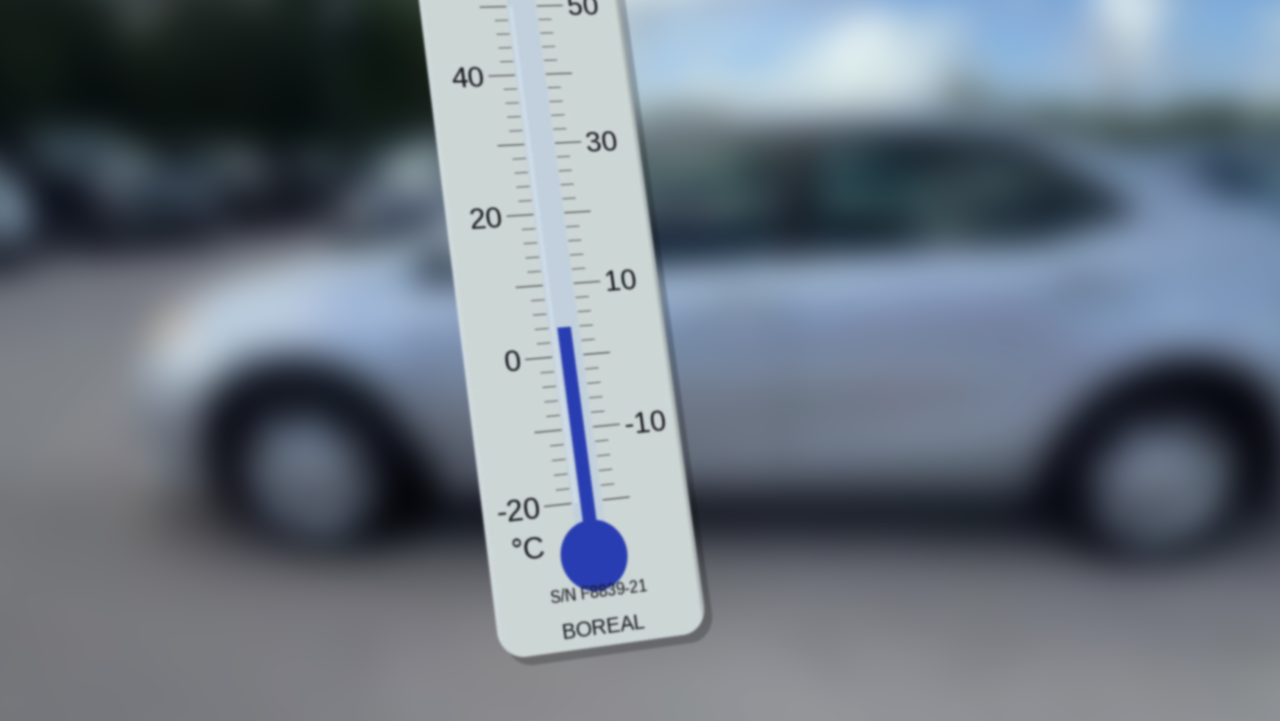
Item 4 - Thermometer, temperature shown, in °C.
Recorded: 4 °C
